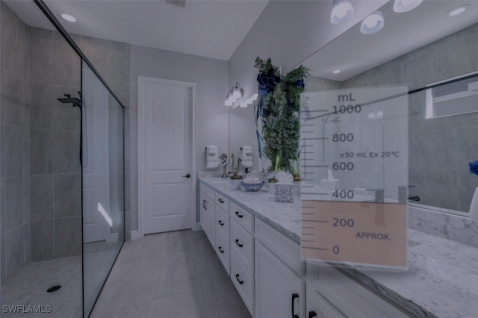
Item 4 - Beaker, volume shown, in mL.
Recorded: 350 mL
